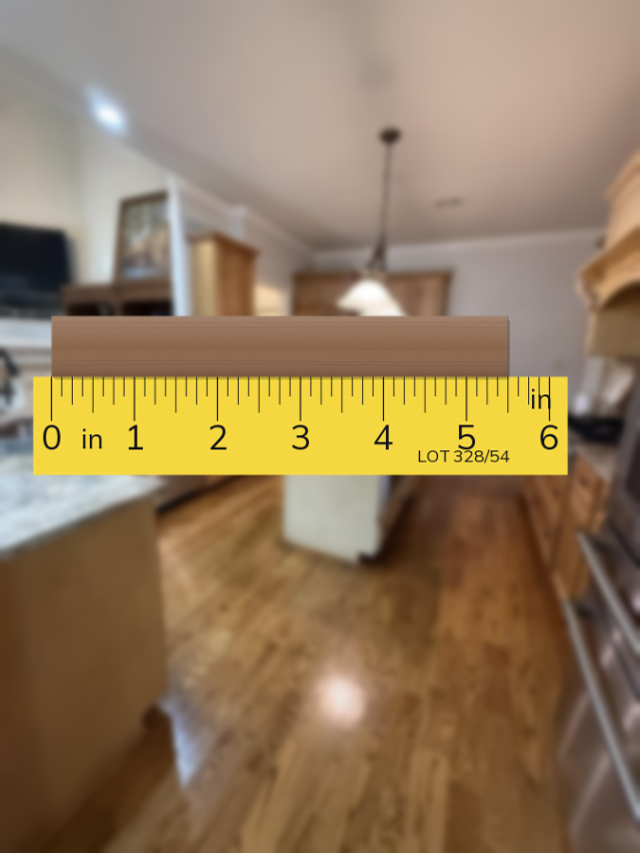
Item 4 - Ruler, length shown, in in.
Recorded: 5.5 in
